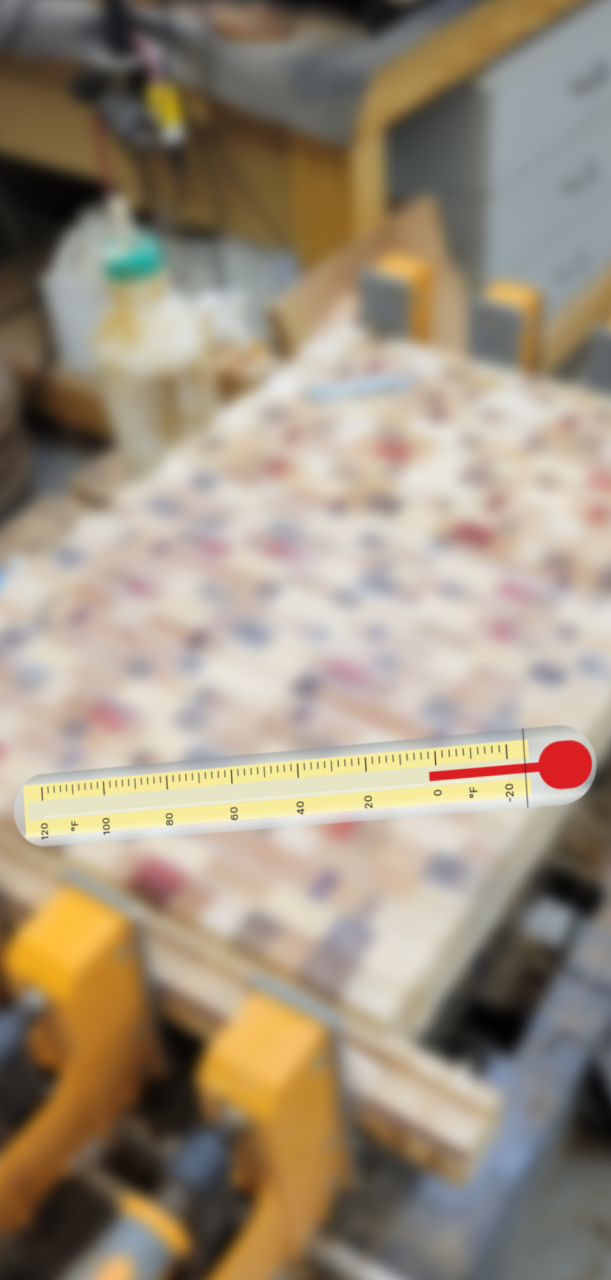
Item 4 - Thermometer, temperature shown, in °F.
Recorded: 2 °F
